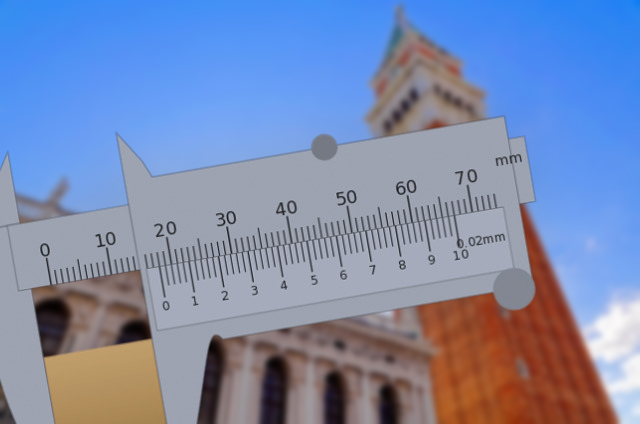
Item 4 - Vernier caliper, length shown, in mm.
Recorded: 18.0 mm
